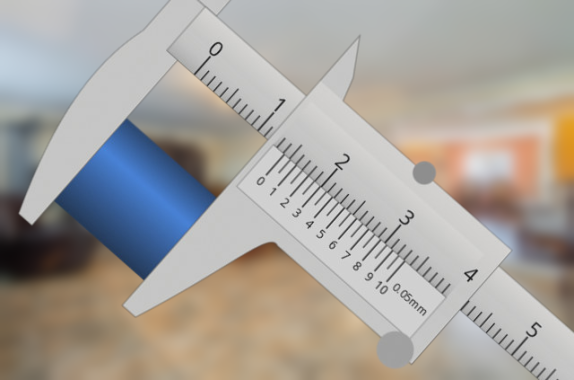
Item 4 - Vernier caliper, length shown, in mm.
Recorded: 14.2 mm
